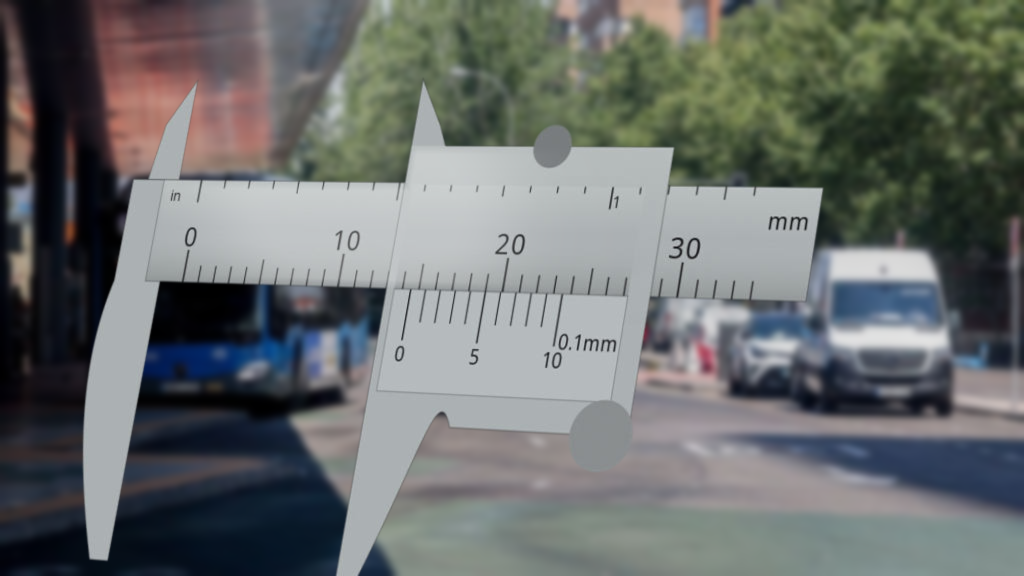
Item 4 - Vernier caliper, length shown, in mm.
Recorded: 14.5 mm
